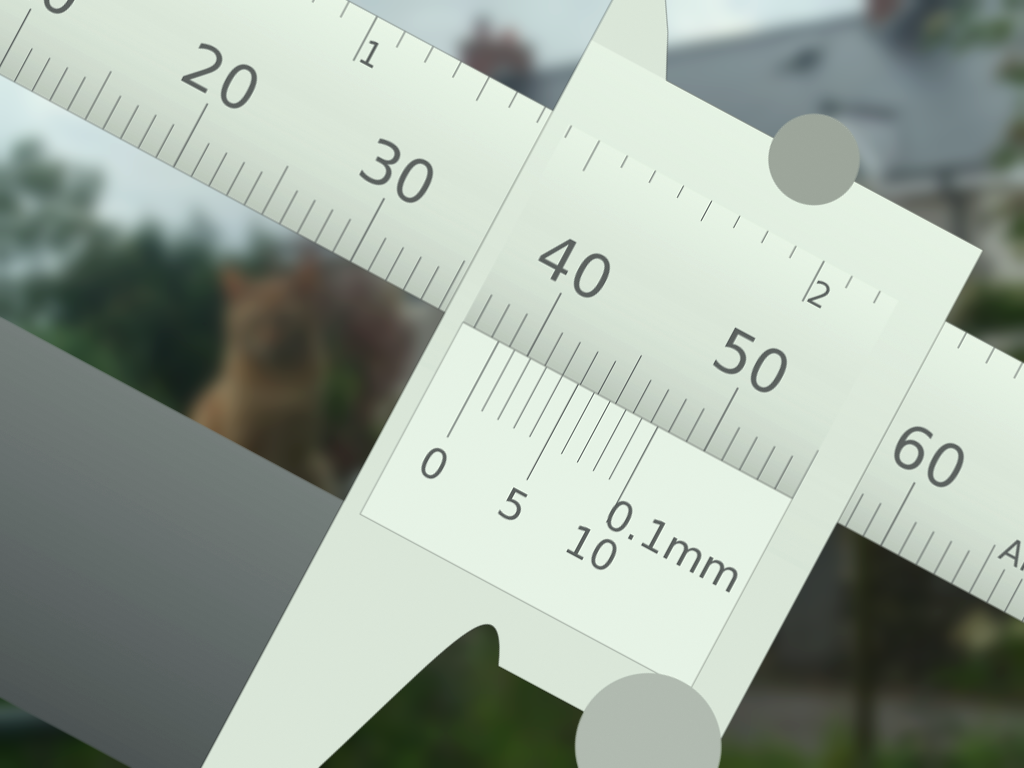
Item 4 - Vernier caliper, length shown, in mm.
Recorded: 38.4 mm
